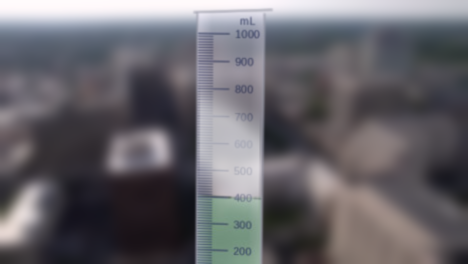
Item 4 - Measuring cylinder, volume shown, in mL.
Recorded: 400 mL
